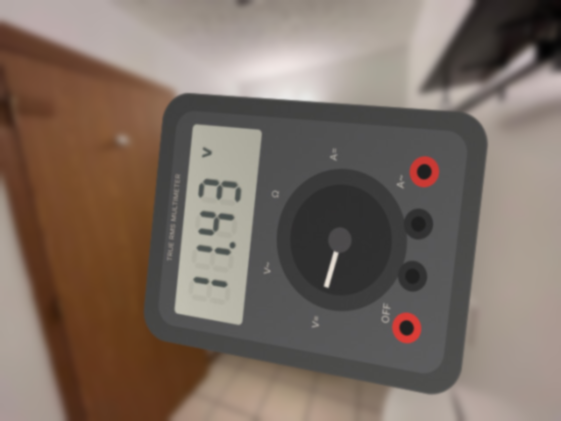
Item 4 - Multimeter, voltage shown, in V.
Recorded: 11.43 V
